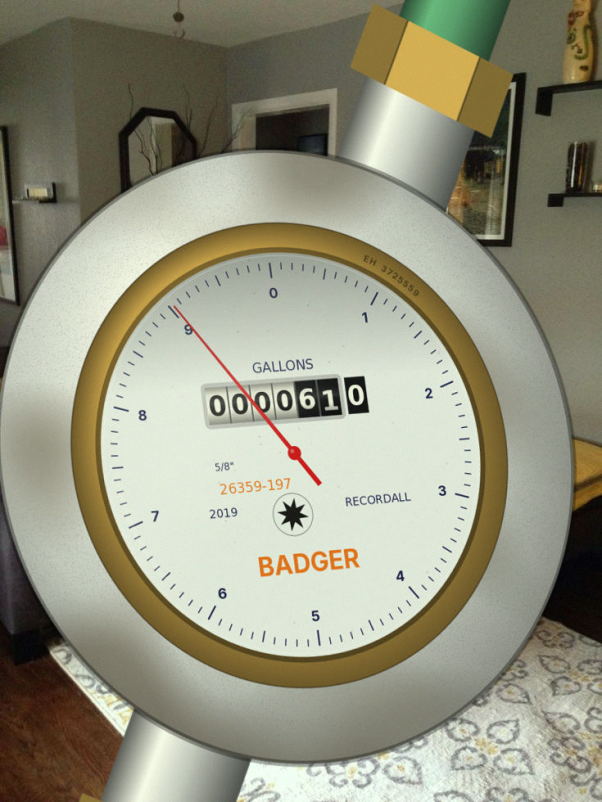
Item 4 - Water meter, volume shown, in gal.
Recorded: 609.0 gal
